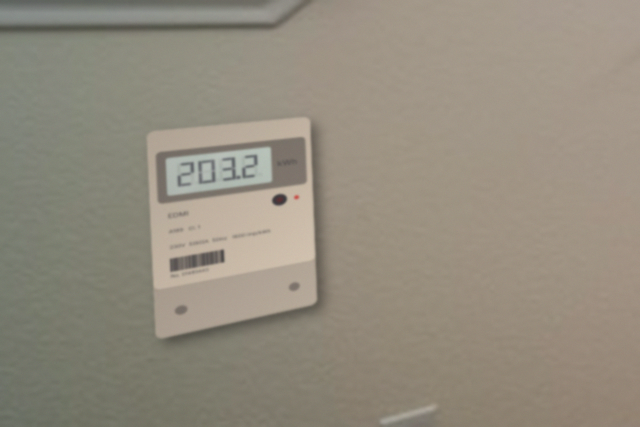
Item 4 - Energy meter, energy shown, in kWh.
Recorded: 203.2 kWh
